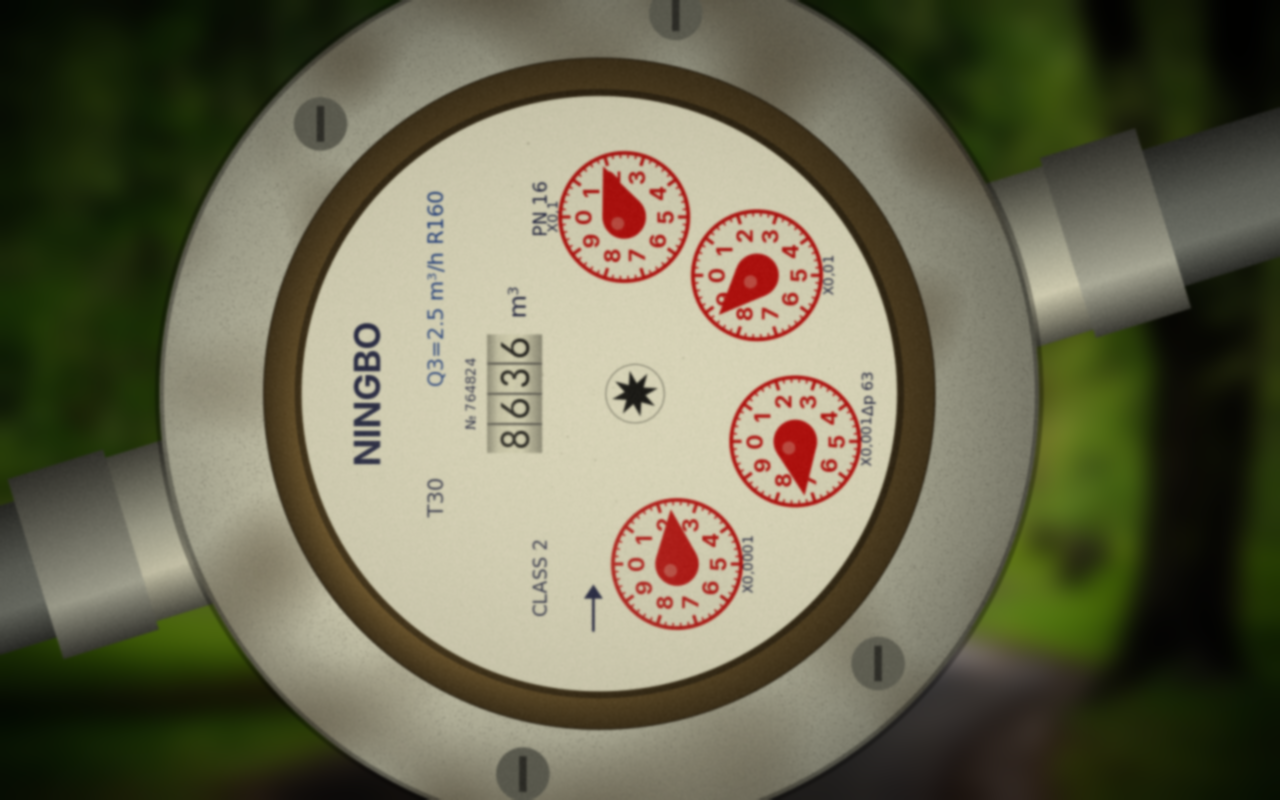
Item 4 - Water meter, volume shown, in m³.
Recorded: 8636.1872 m³
